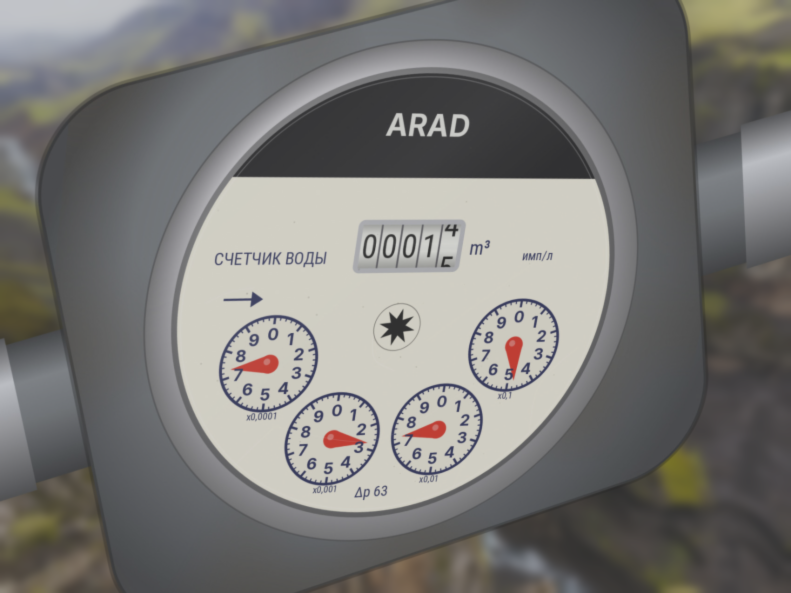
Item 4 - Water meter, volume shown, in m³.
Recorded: 14.4727 m³
